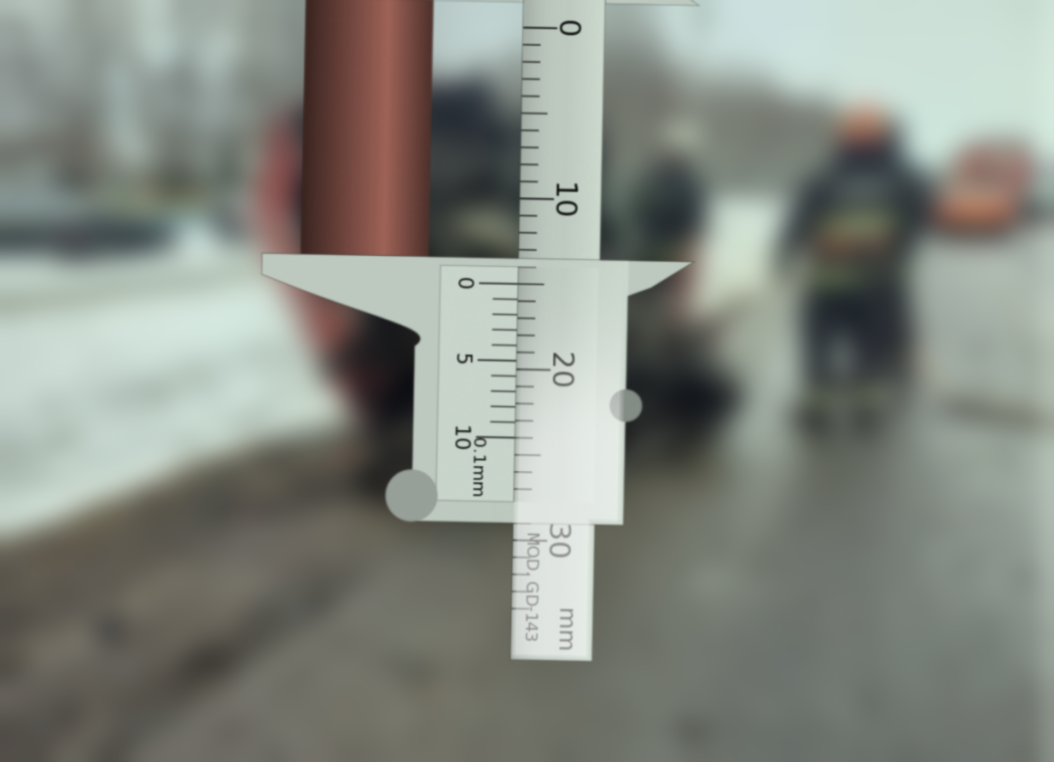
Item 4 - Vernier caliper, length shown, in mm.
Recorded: 15.0 mm
